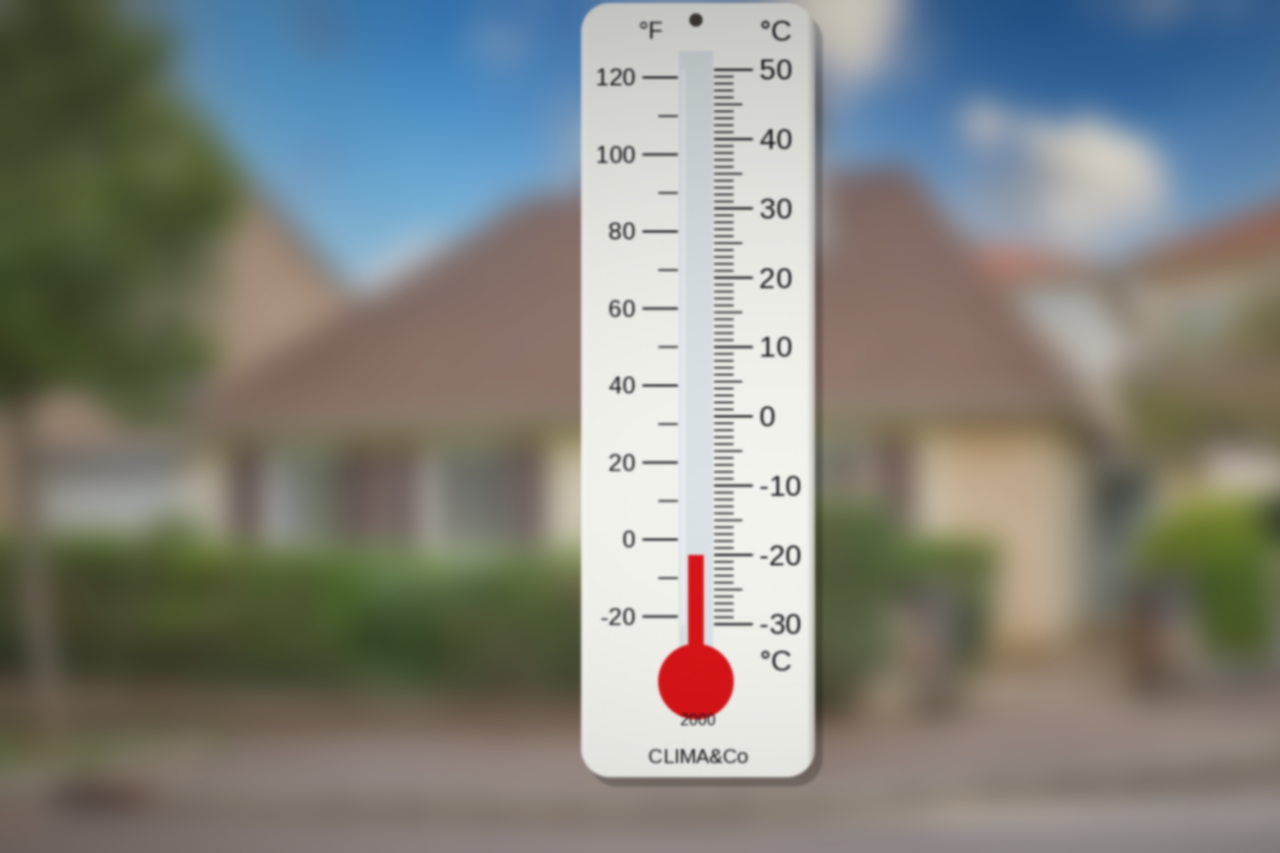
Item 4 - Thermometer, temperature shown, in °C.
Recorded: -20 °C
